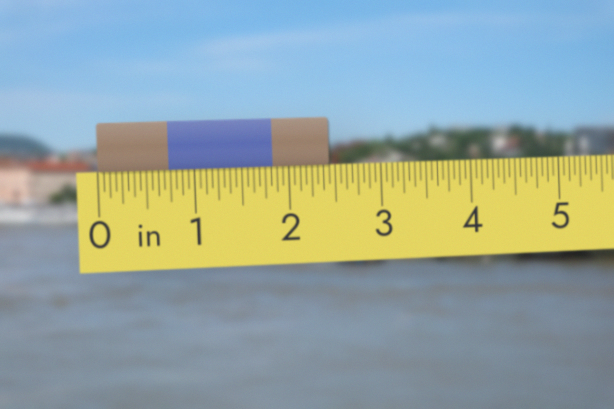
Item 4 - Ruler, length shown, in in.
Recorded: 2.4375 in
